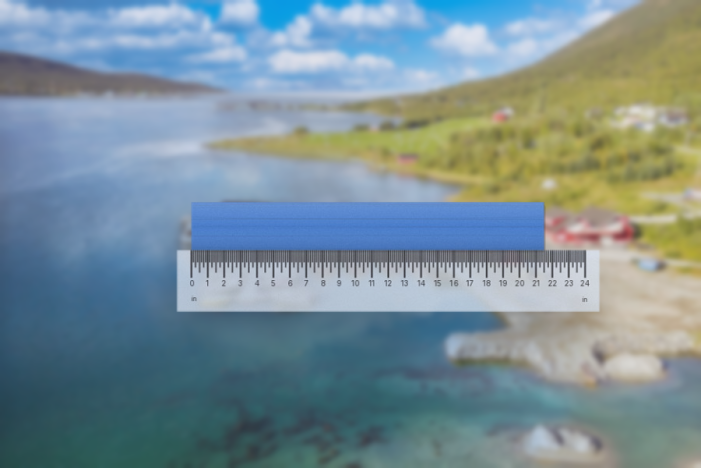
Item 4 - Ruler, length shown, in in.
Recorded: 21.5 in
